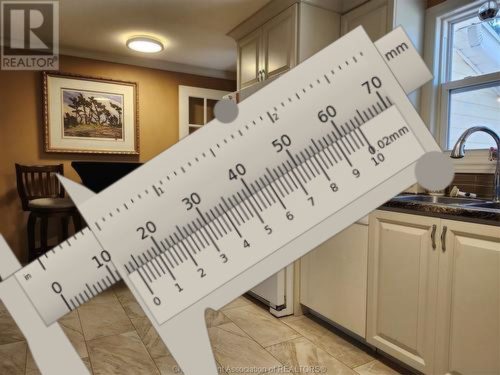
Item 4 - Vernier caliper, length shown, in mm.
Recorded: 14.5 mm
